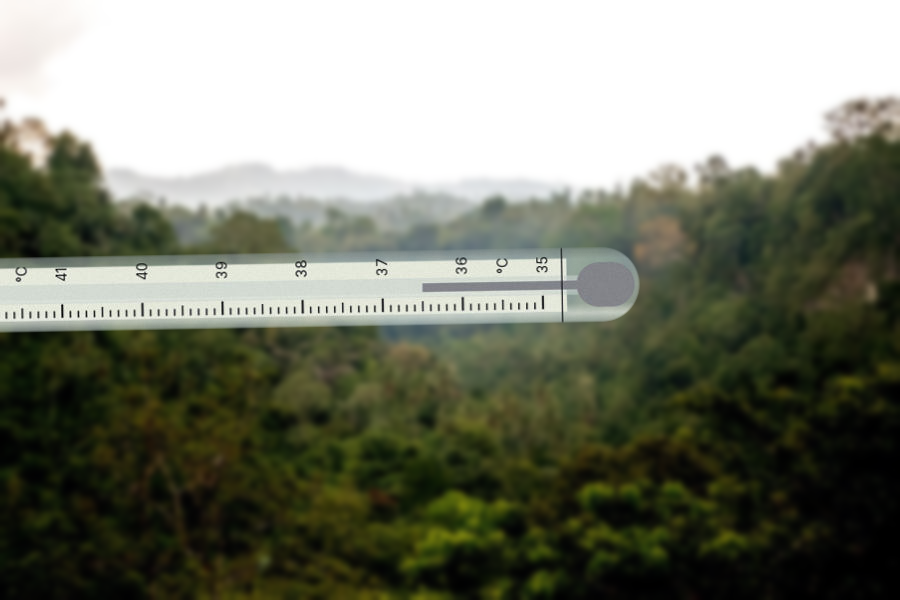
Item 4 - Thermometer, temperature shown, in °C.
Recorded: 36.5 °C
